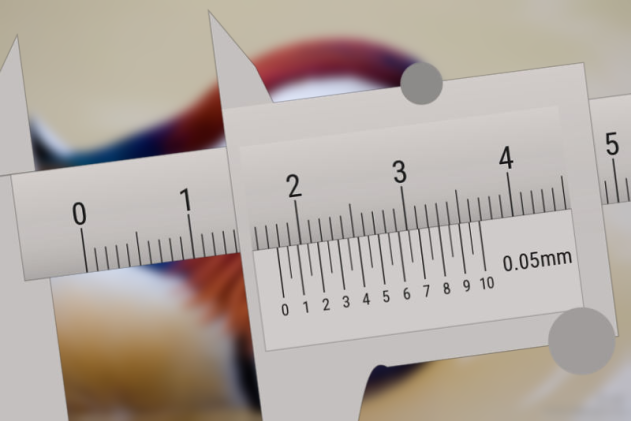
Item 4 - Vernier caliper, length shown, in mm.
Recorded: 17.8 mm
